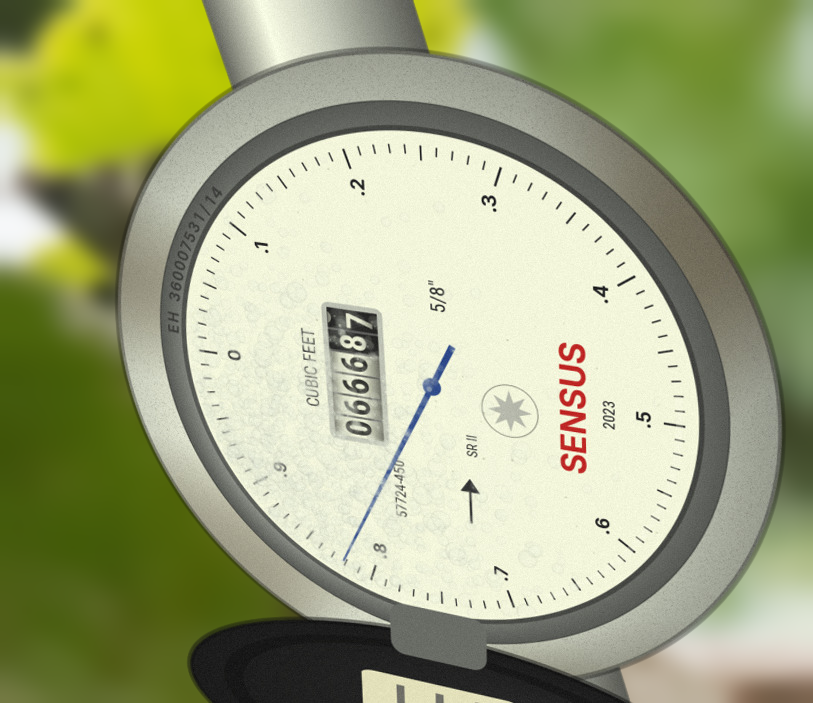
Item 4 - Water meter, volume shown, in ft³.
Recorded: 66686.82 ft³
